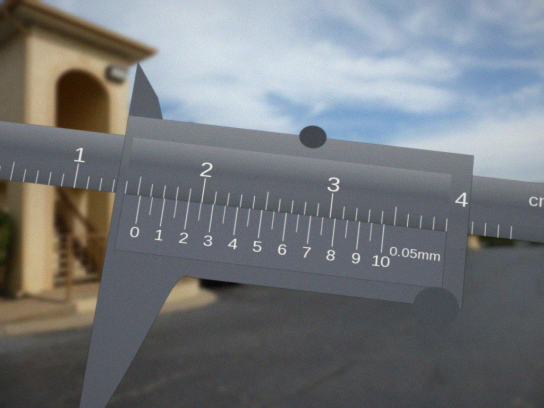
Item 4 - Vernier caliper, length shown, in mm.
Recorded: 15.2 mm
